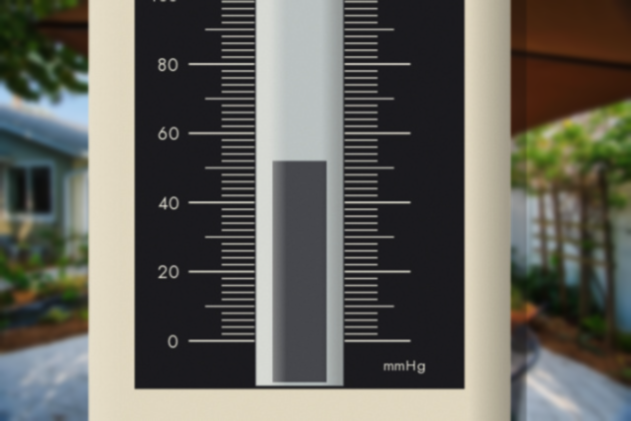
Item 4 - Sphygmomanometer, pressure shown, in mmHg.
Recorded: 52 mmHg
